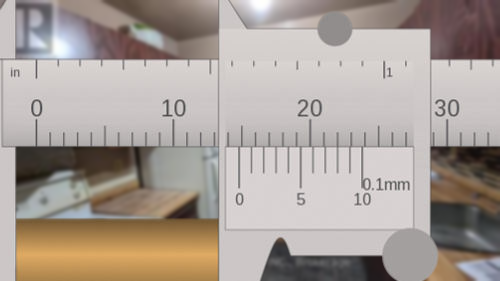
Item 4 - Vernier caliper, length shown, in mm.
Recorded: 14.8 mm
